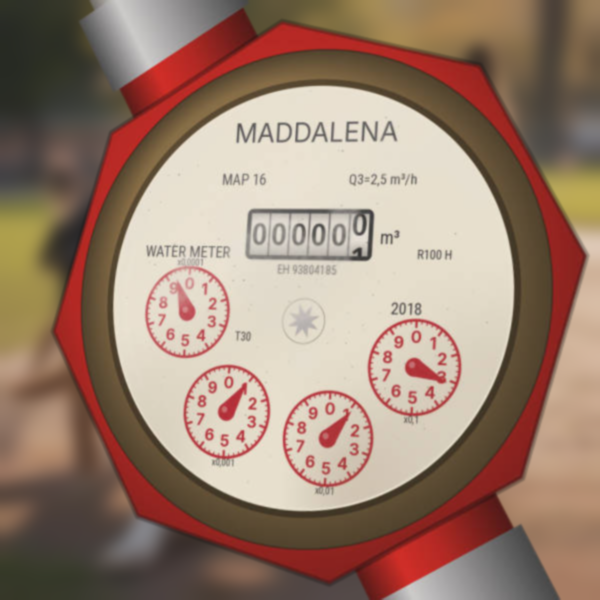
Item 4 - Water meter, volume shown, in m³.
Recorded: 0.3109 m³
